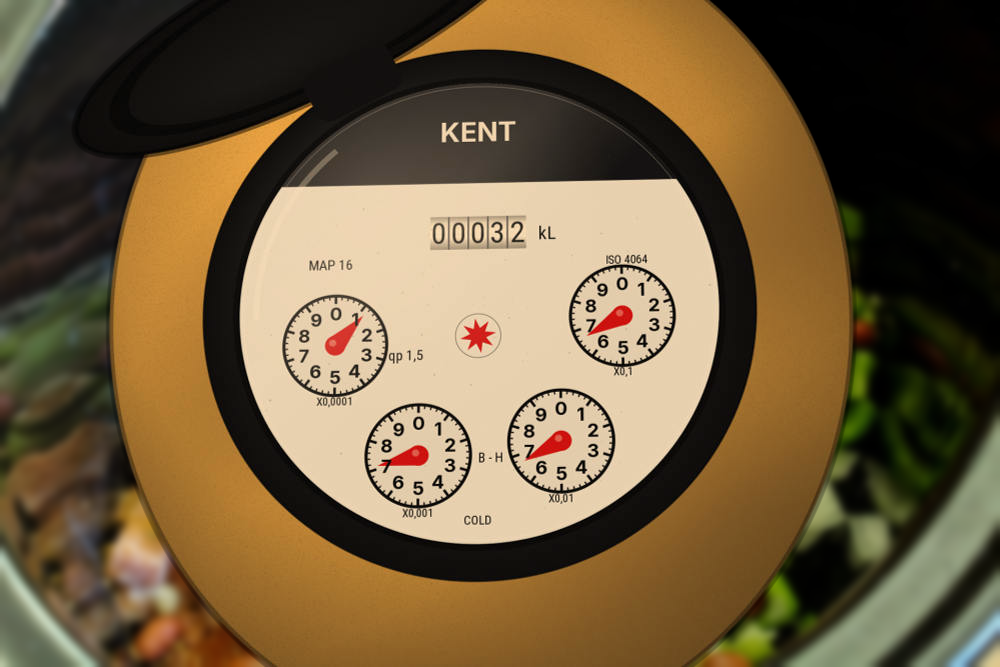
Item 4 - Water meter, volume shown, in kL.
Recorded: 32.6671 kL
